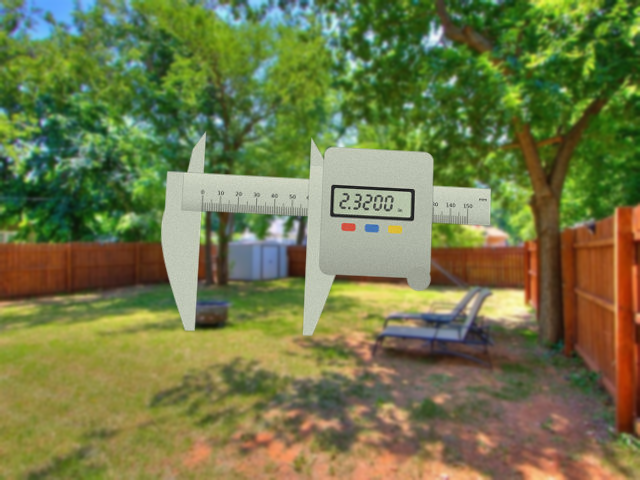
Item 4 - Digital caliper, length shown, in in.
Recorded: 2.3200 in
